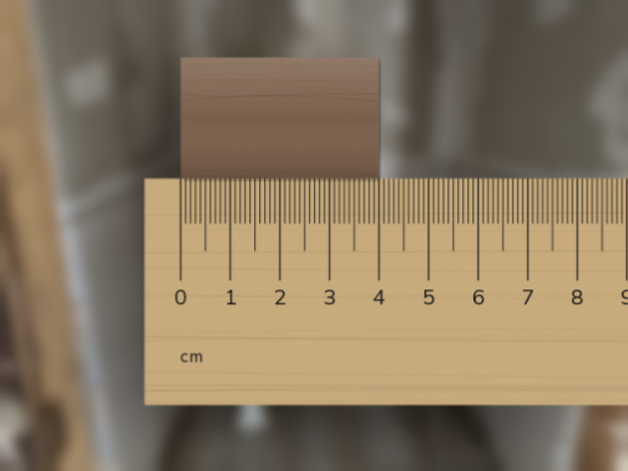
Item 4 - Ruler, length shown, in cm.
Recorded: 4 cm
